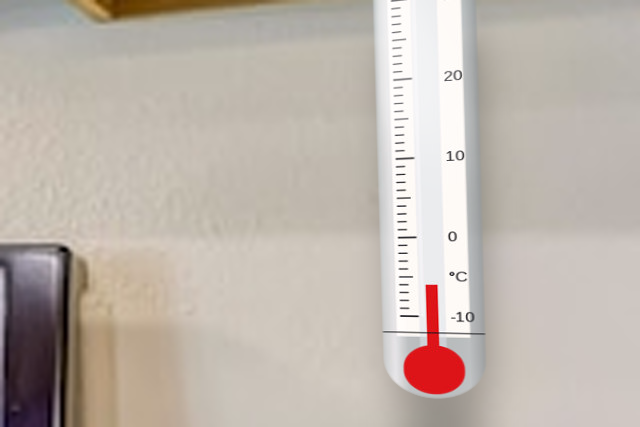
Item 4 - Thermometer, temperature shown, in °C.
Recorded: -6 °C
